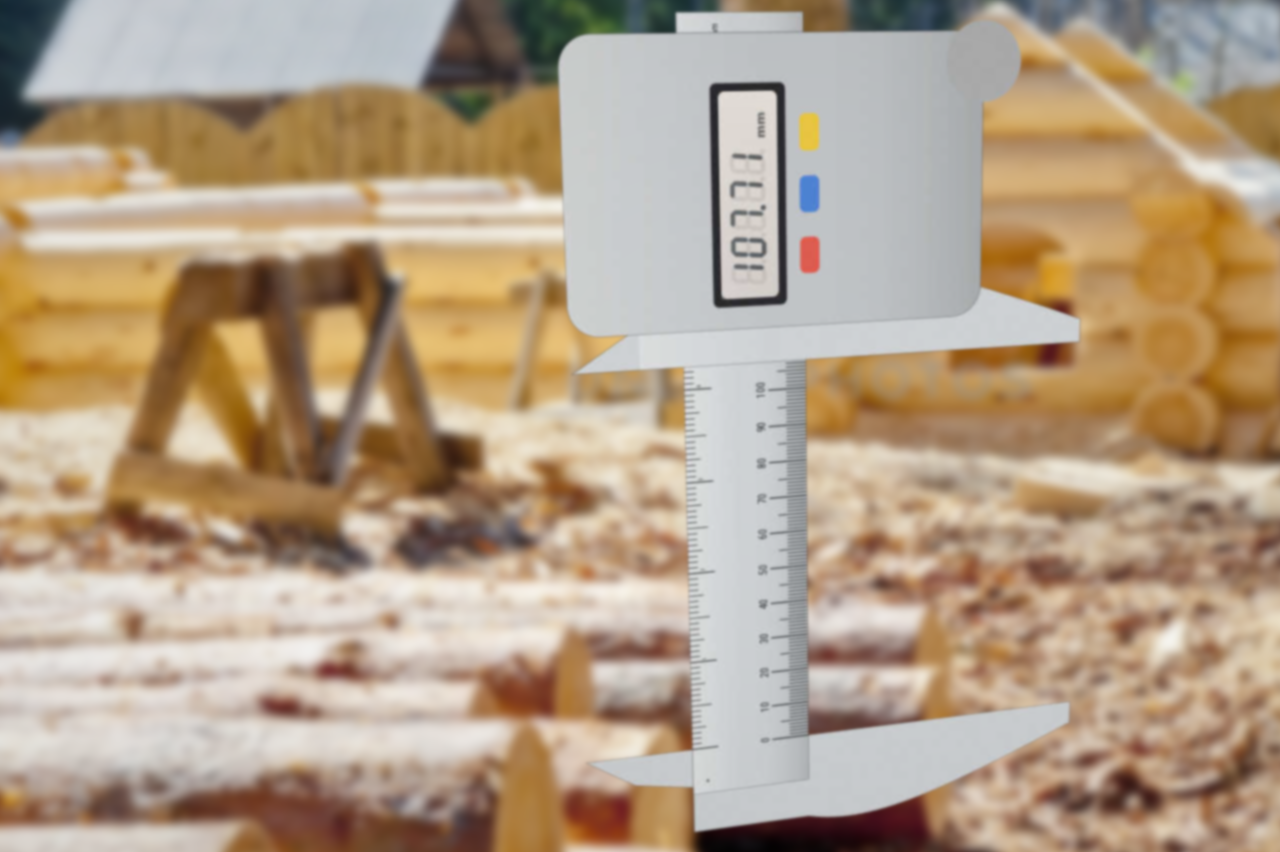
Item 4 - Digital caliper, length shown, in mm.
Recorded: 107.71 mm
